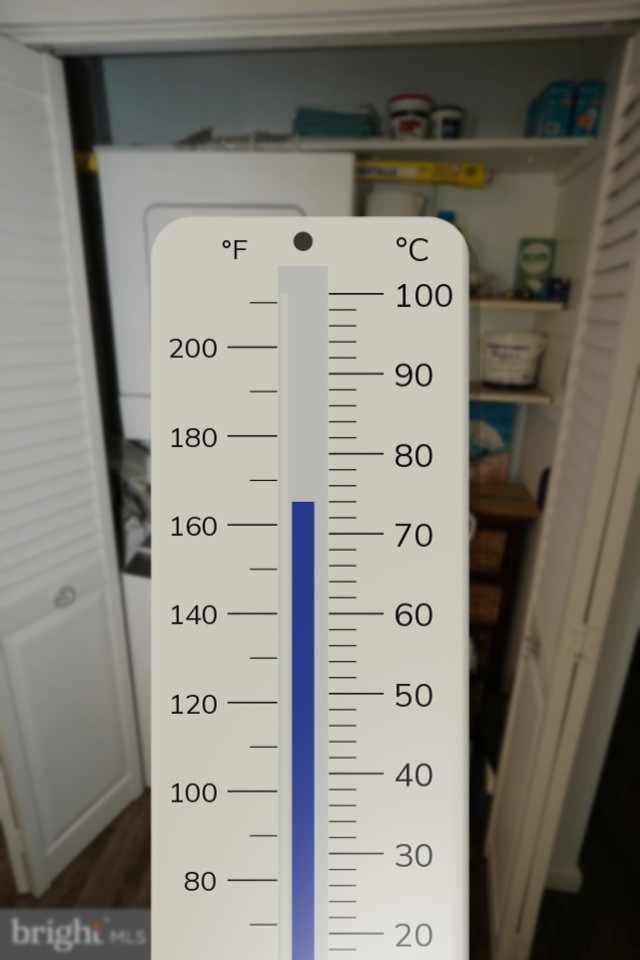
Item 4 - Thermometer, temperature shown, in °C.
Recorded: 74 °C
